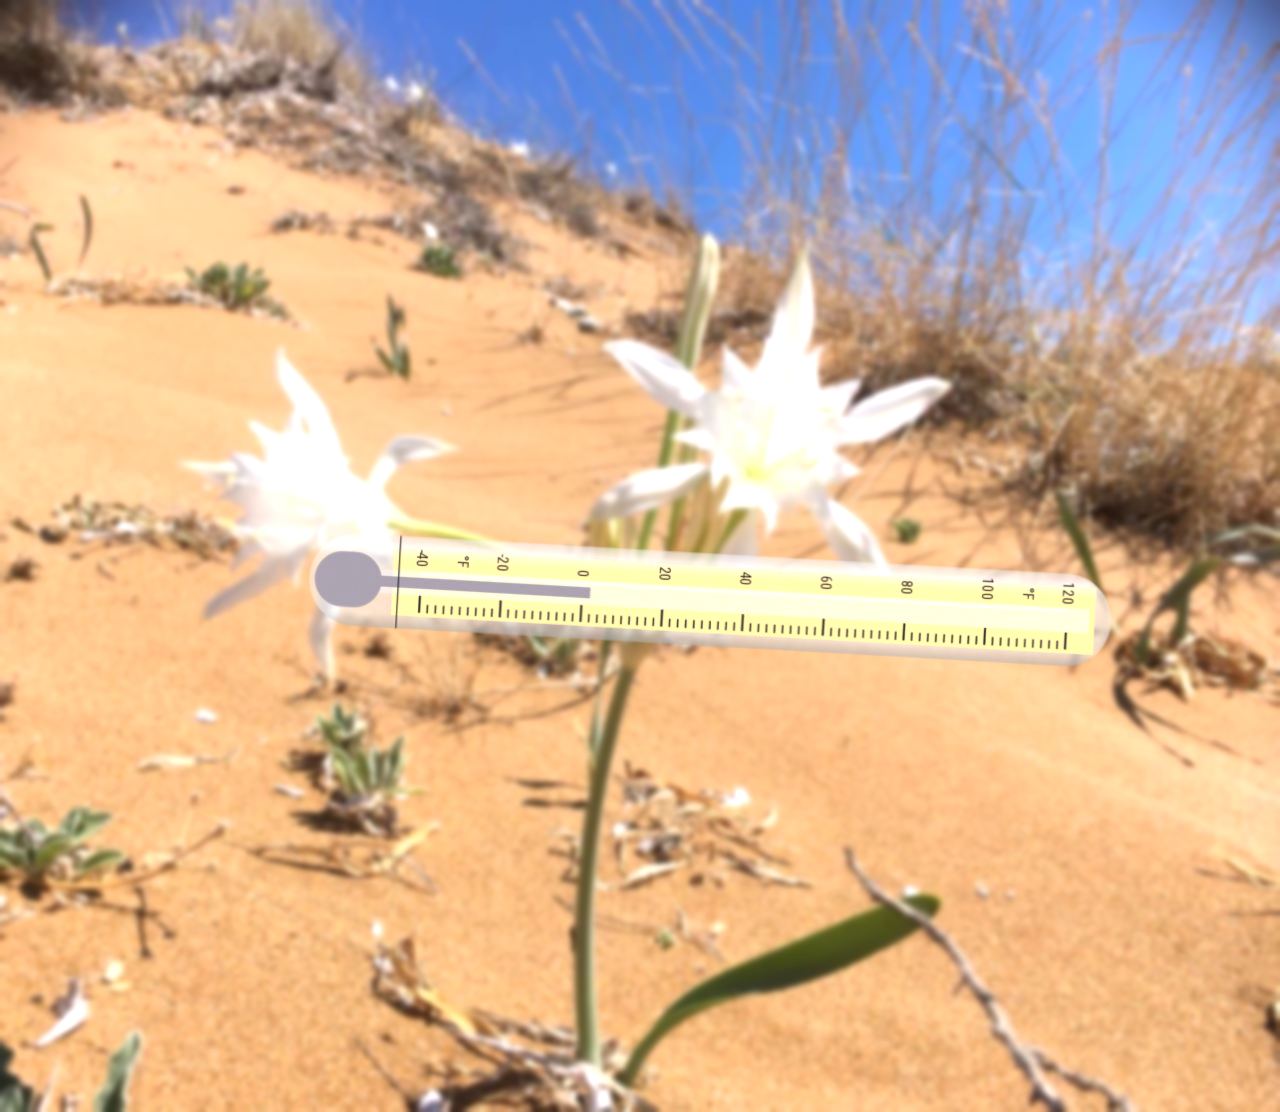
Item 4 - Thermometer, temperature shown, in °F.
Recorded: 2 °F
